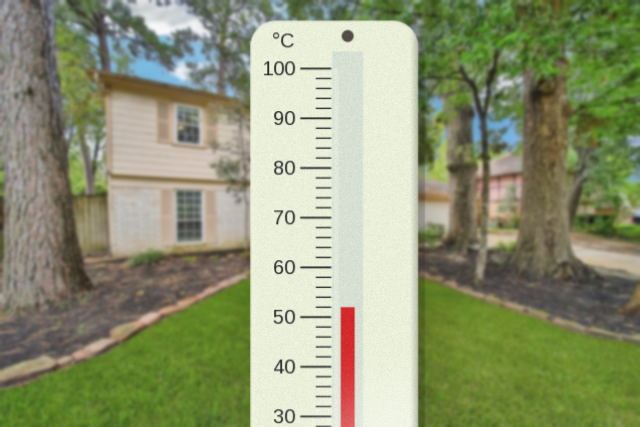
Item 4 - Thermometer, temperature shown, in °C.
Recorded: 52 °C
